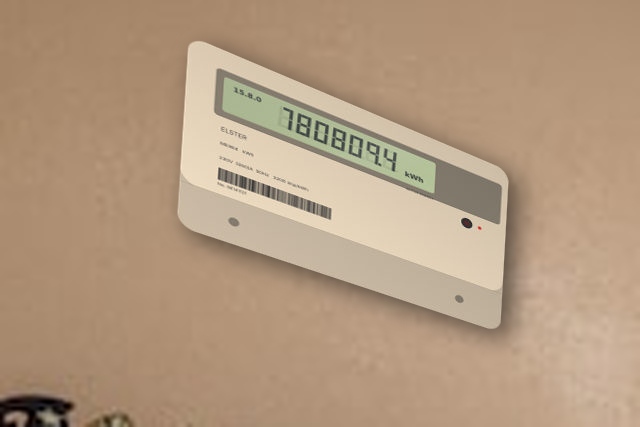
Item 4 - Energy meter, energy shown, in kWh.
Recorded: 780809.4 kWh
